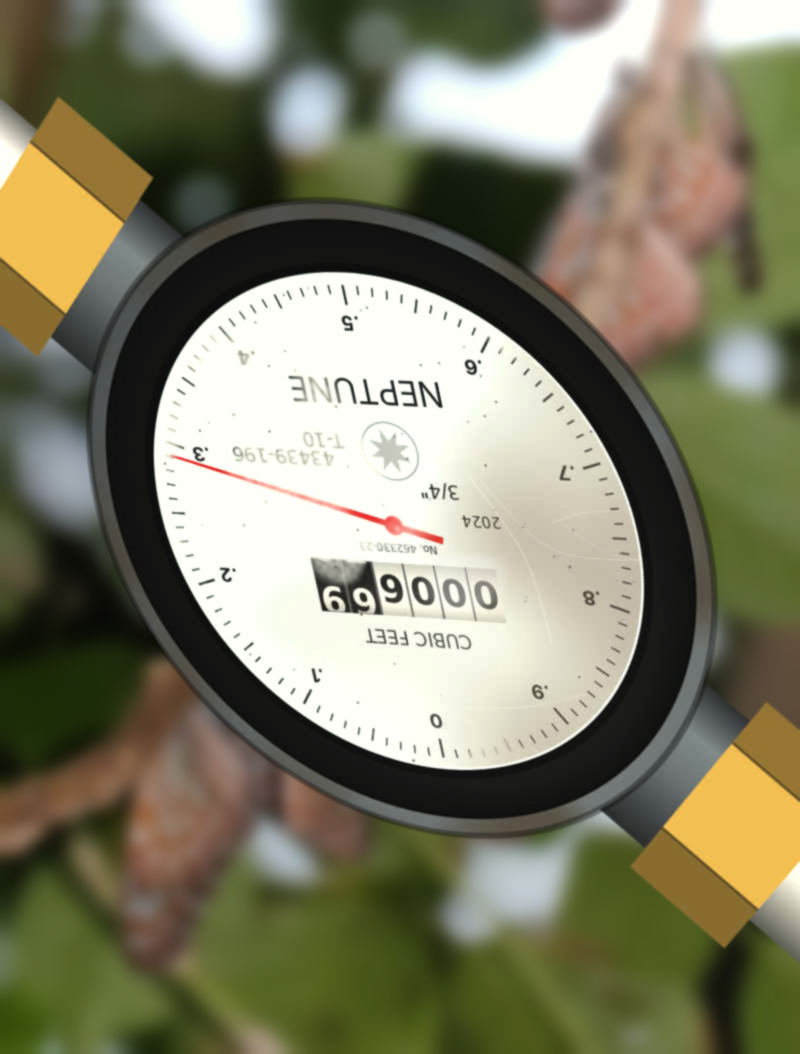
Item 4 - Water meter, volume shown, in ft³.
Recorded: 669.29 ft³
